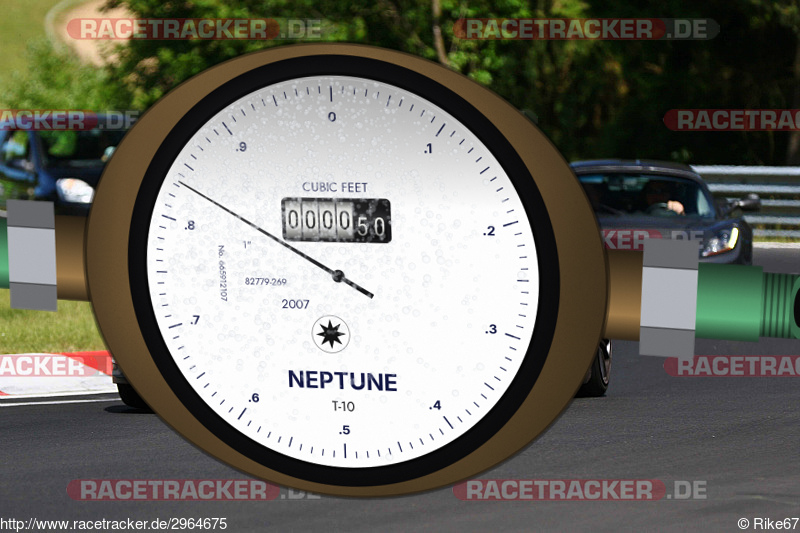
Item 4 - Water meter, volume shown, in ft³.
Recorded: 49.83 ft³
